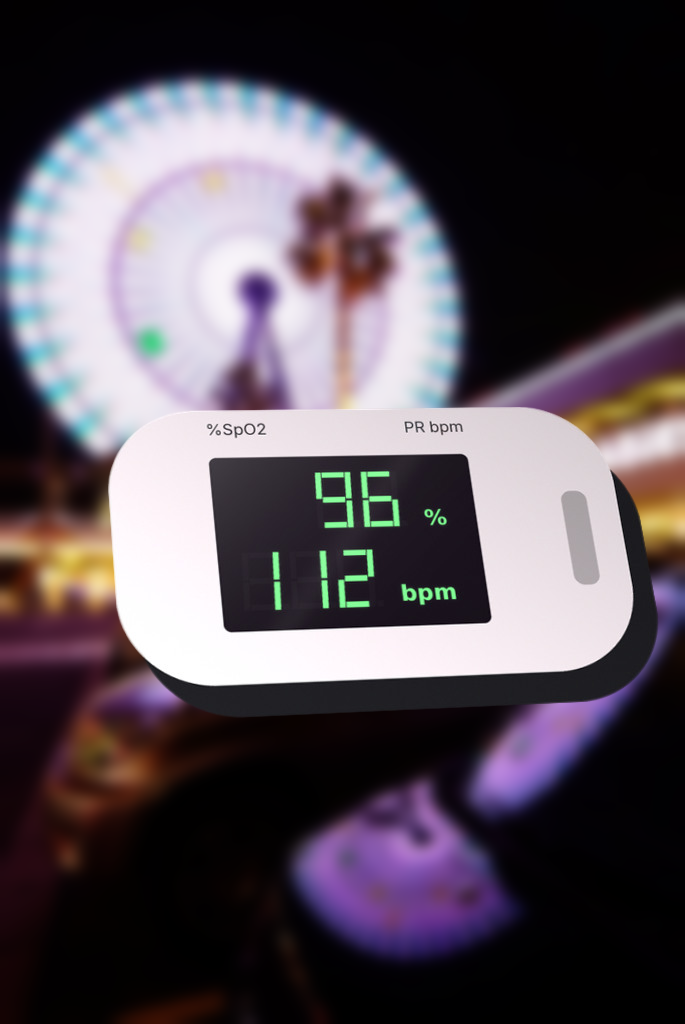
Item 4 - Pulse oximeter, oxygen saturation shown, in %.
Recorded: 96 %
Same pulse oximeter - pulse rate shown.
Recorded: 112 bpm
